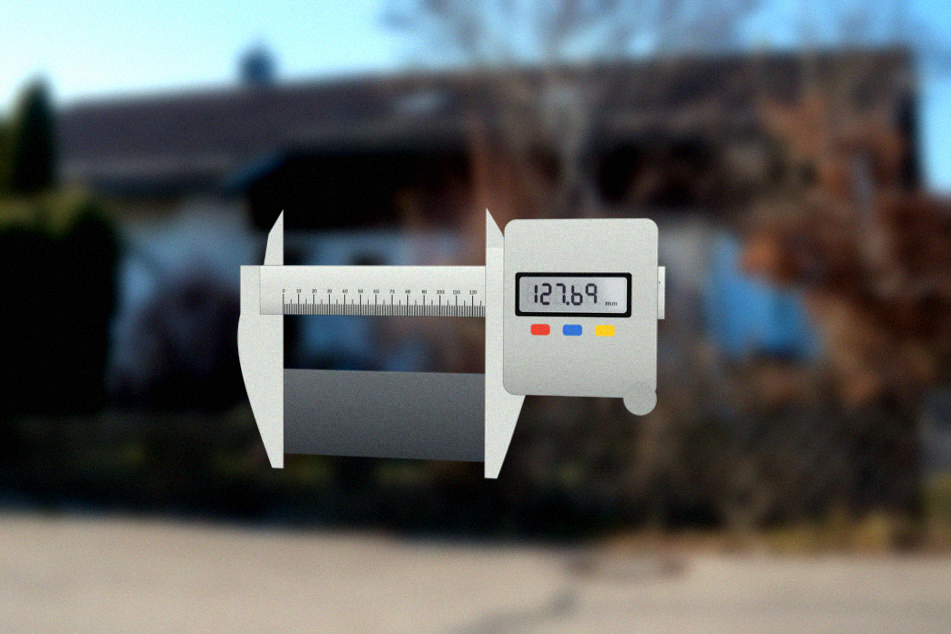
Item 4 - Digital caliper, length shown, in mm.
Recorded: 127.69 mm
